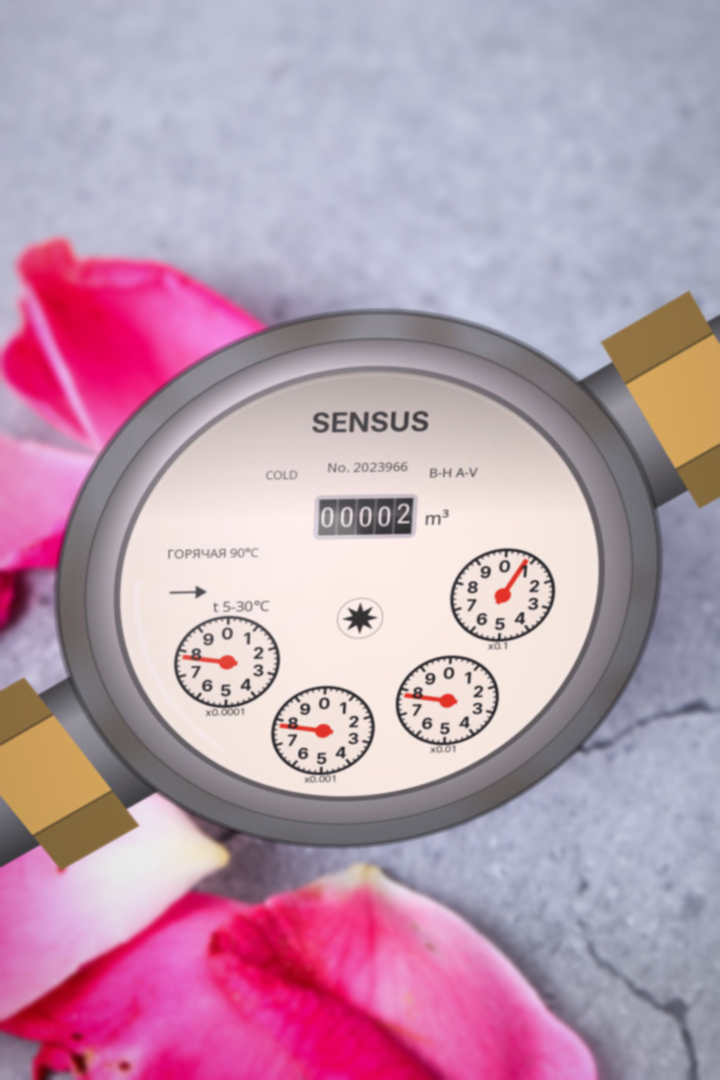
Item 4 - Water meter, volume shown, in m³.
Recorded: 2.0777 m³
